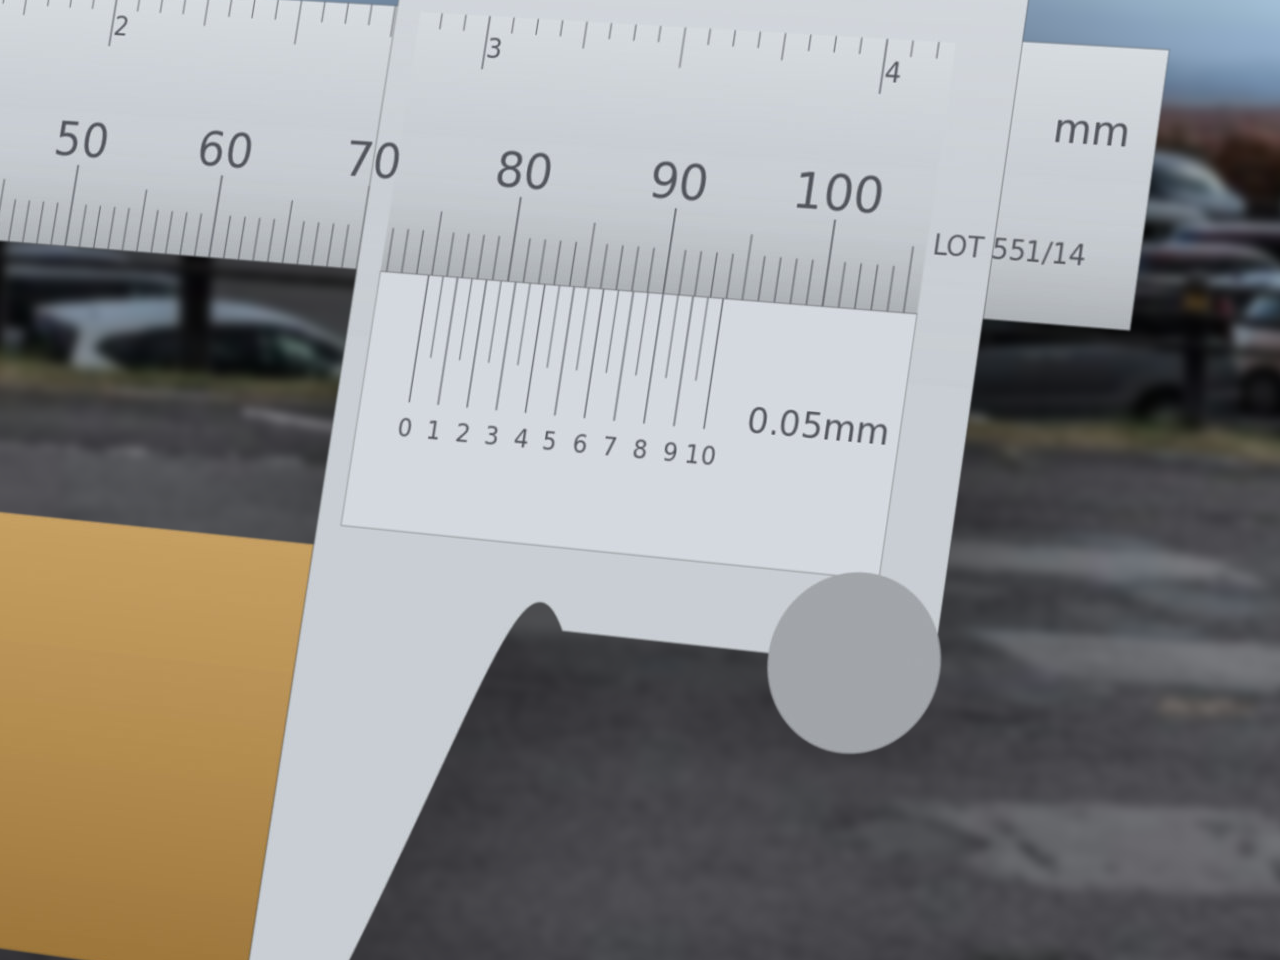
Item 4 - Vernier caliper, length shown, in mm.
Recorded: 74.8 mm
